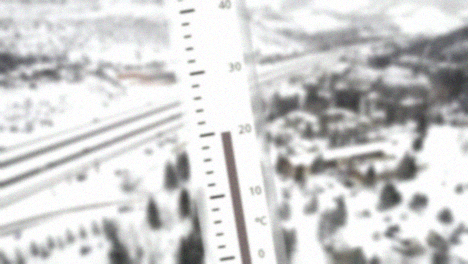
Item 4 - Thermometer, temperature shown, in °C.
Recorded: 20 °C
